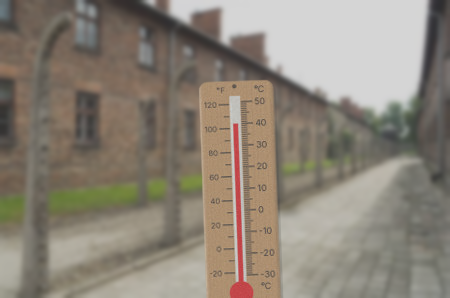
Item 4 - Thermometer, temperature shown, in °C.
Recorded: 40 °C
